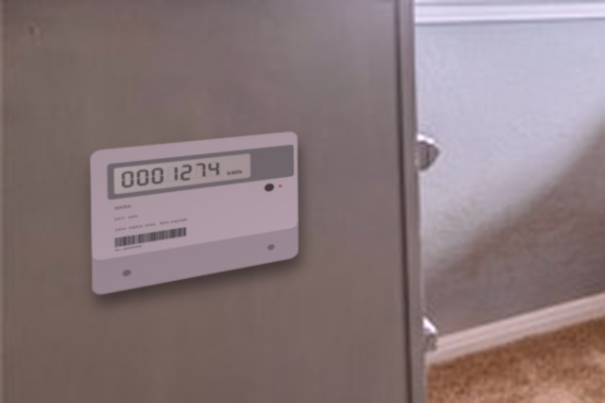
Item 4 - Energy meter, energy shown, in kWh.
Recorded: 1274 kWh
